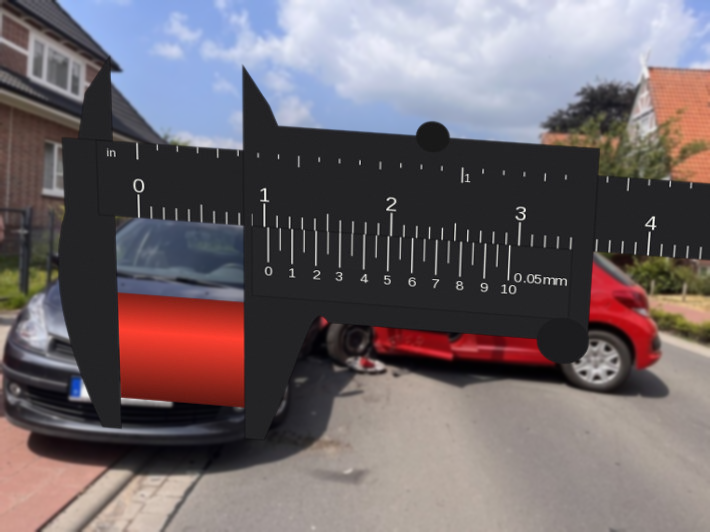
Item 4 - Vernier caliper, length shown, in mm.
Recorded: 10.3 mm
